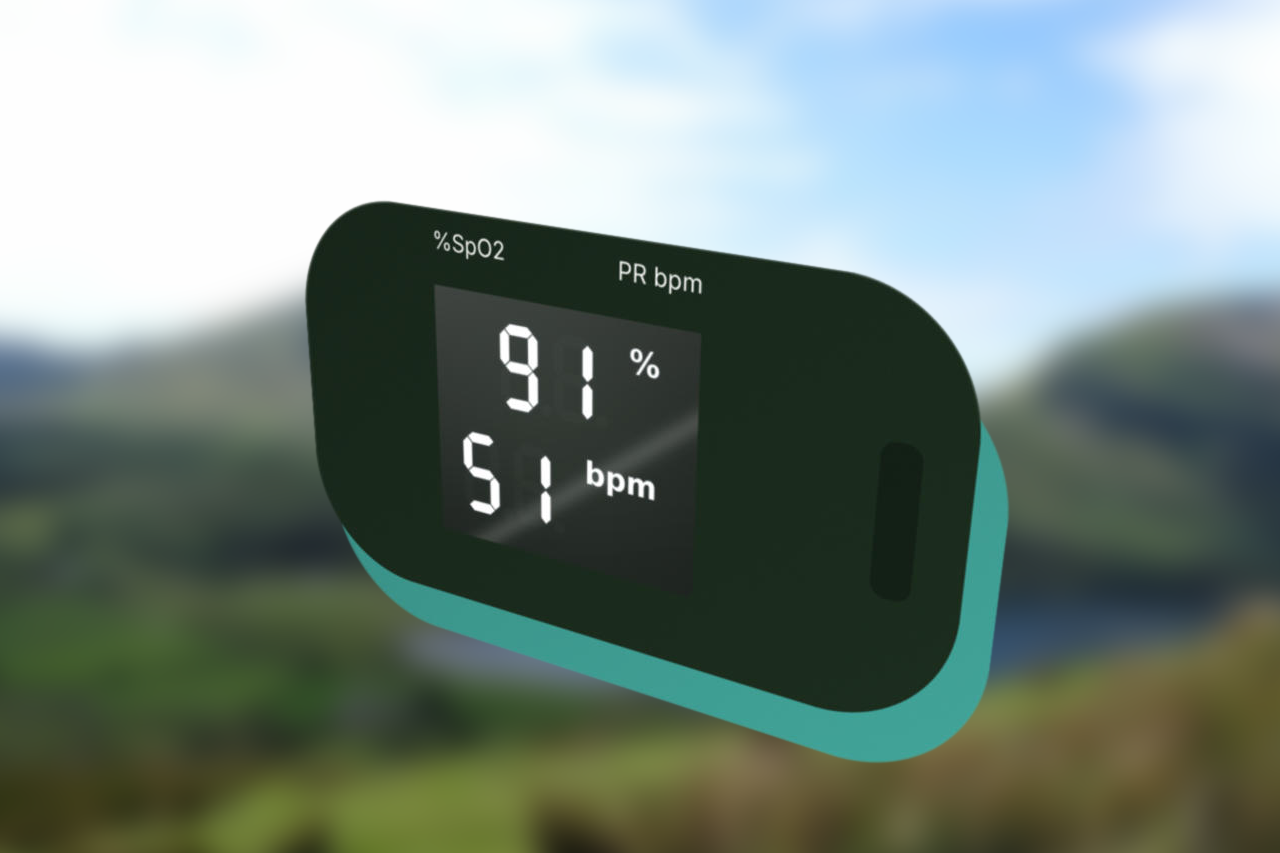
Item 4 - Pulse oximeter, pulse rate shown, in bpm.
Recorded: 51 bpm
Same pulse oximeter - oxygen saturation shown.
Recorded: 91 %
